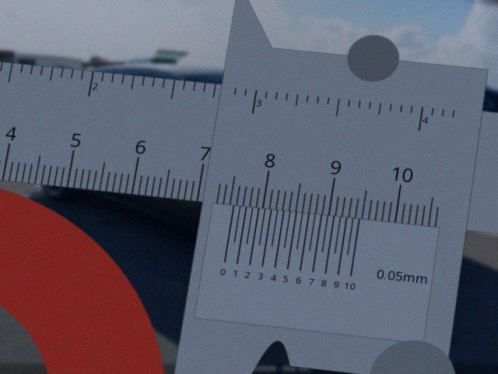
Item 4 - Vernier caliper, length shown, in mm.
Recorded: 75.6 mm
